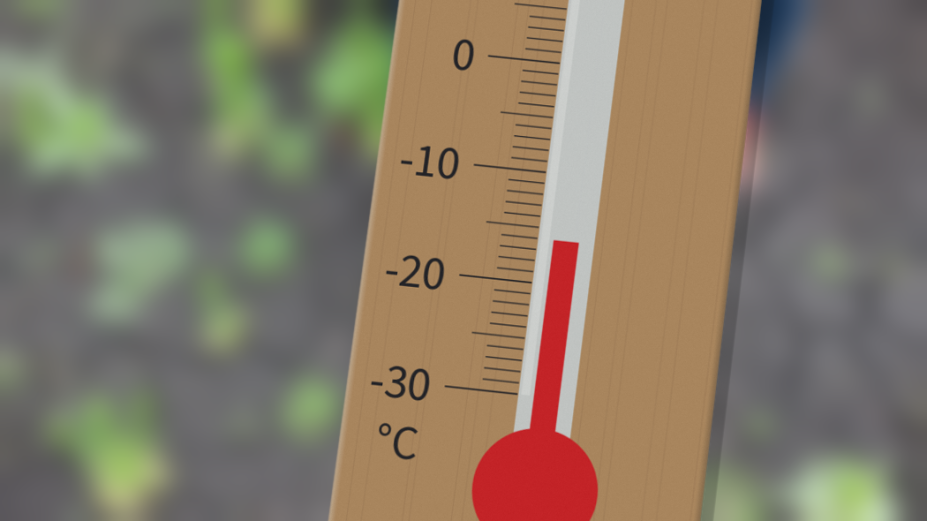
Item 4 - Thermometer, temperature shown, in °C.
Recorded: -16 °C
